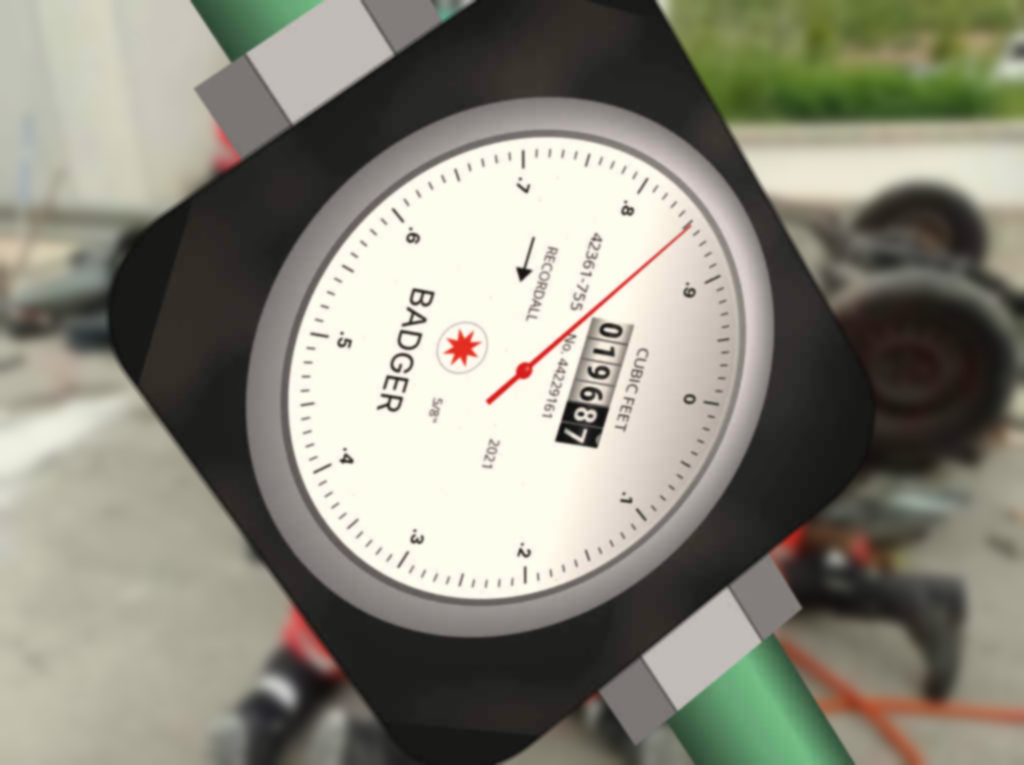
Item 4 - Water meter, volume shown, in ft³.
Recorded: 19686.85 ft³
